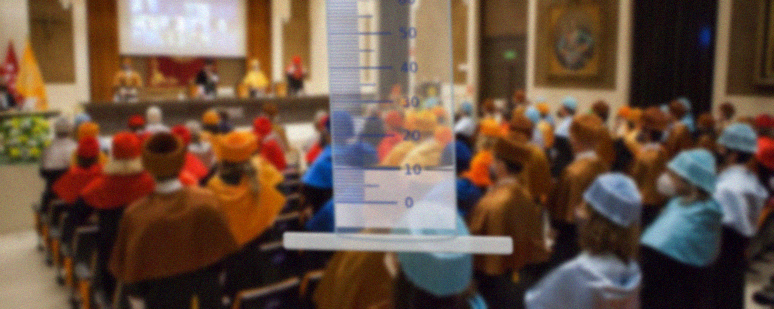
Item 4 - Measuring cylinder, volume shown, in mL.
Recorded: 10 mL
